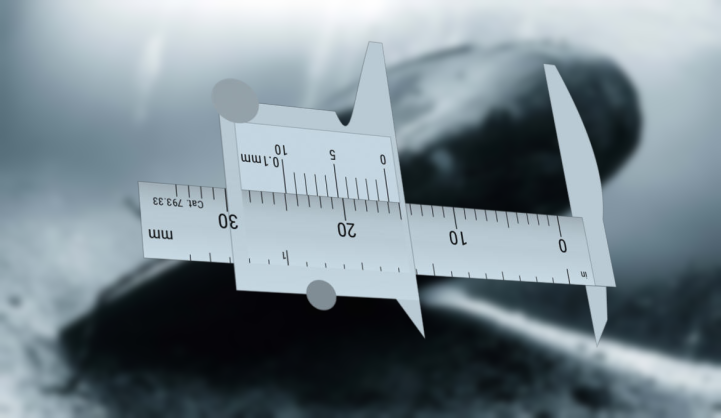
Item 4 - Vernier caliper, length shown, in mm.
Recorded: 15.9 mm
